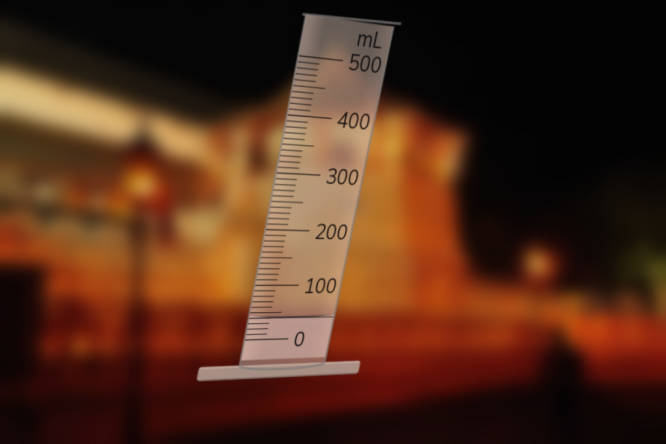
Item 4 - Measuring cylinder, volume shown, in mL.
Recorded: 40 mL
